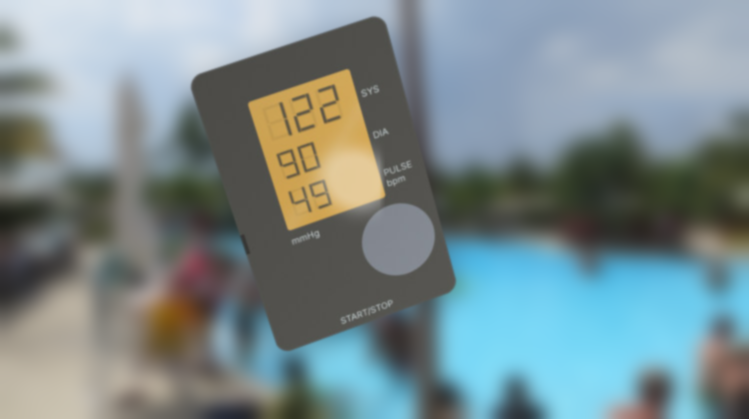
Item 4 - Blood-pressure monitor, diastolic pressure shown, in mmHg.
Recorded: 90 mmHg
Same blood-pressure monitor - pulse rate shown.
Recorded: 49 bpm
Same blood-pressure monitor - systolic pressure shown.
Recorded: 122 mmHg
